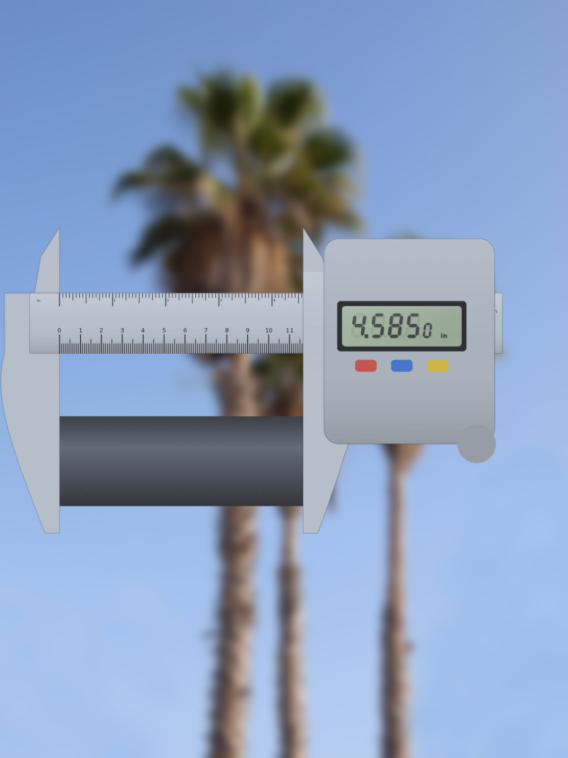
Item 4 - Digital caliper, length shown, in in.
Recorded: 4.5850 in
